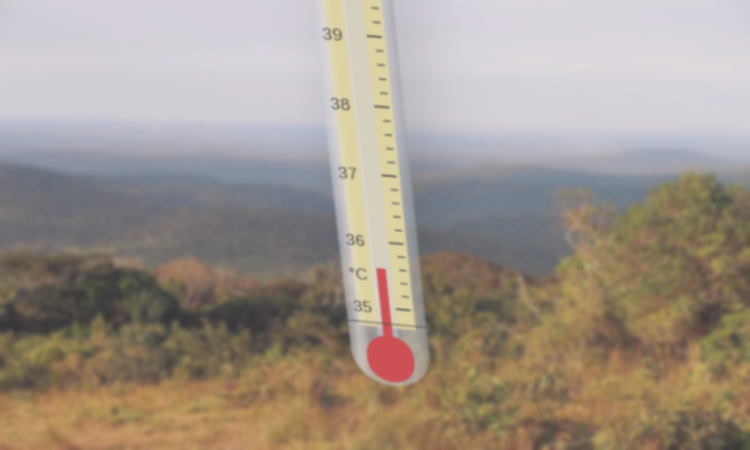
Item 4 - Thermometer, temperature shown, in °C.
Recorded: 35.6 °C
